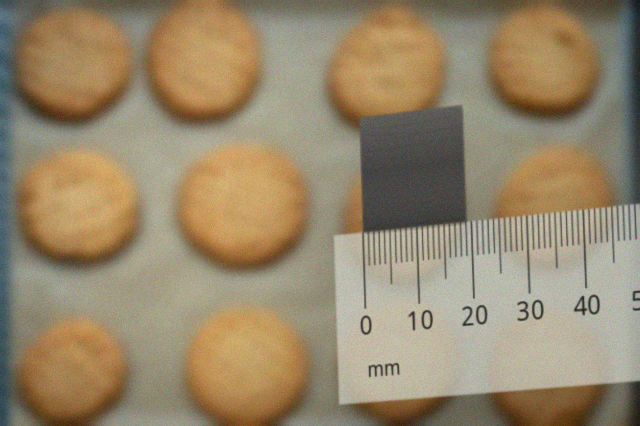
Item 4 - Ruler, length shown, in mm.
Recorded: 19 mm
